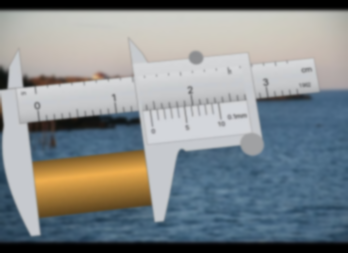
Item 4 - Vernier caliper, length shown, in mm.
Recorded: 14.4 mm
